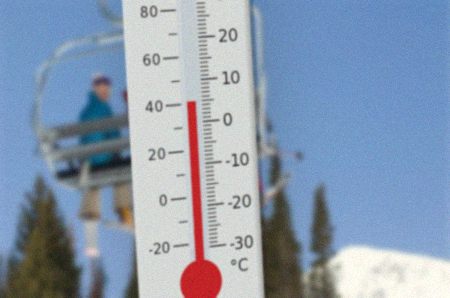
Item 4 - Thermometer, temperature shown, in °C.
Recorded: 5 °C
